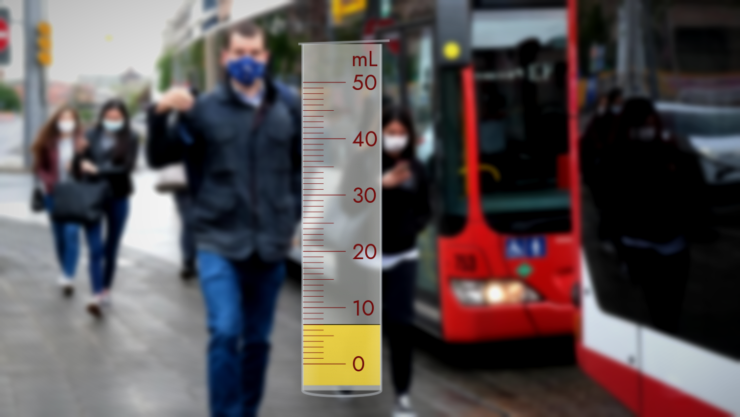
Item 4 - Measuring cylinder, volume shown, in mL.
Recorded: 7 mL
